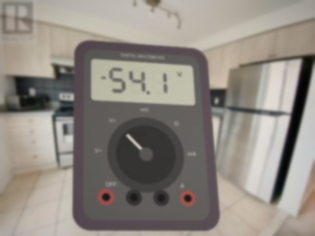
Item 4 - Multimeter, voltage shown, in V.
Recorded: -54.1 V
